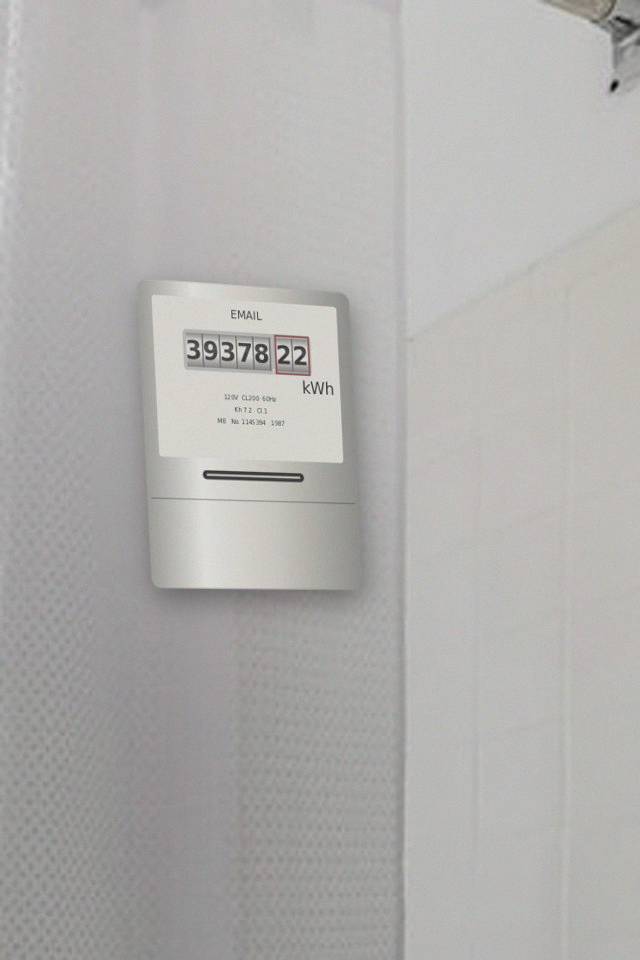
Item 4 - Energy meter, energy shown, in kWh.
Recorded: 39378.22 kWh
